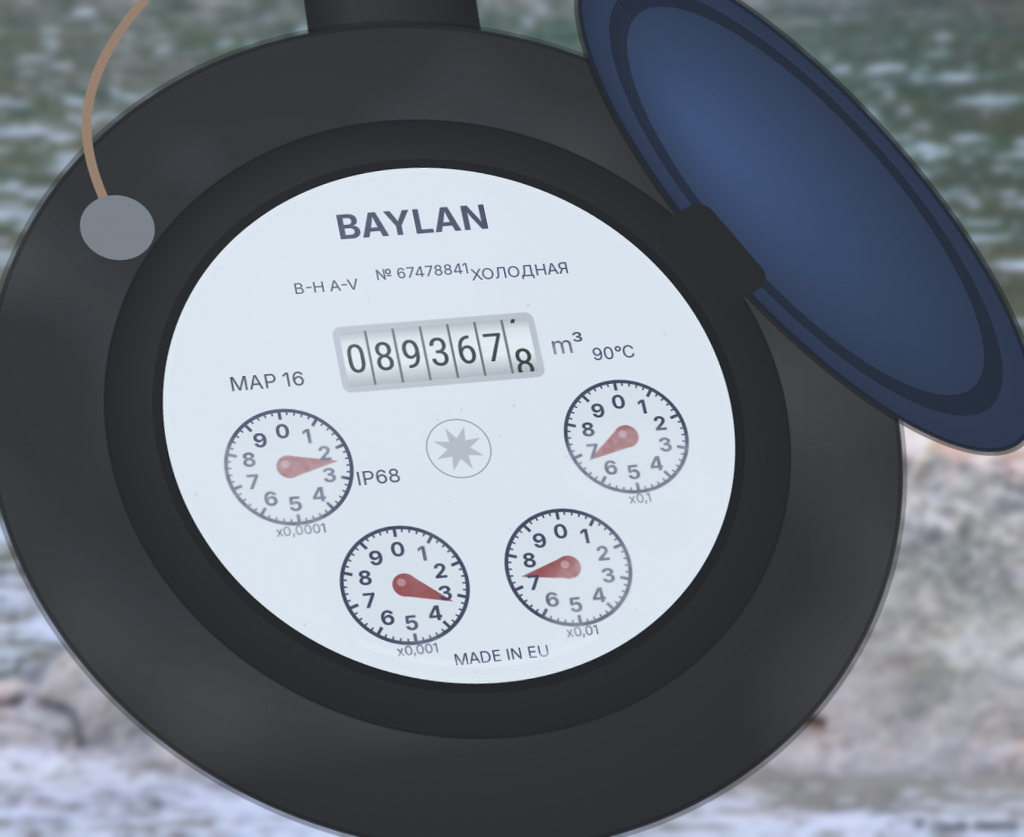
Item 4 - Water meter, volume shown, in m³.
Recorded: 893677.6732 m³
